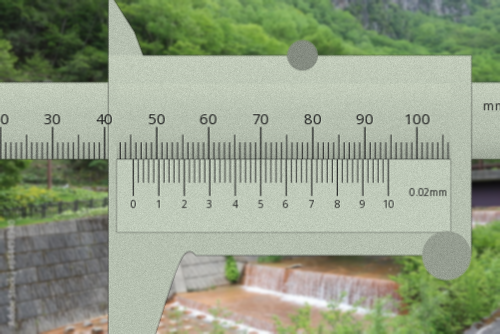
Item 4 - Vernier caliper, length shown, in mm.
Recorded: 45.5 mm
